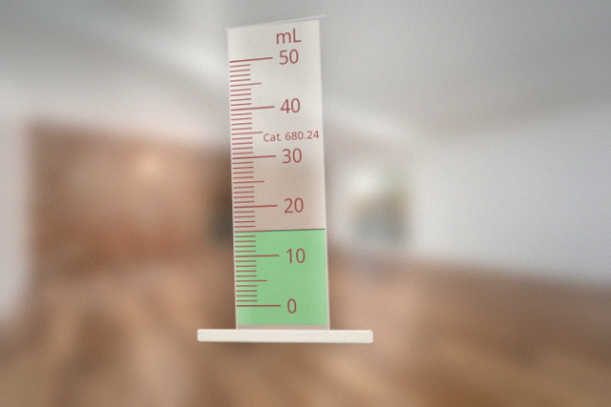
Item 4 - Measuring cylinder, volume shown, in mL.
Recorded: 15 mL
